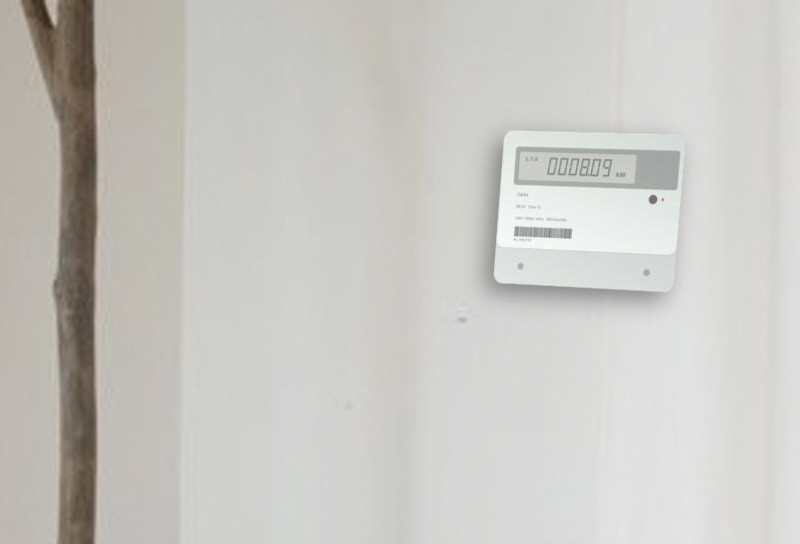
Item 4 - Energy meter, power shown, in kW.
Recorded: 8.09 kW
